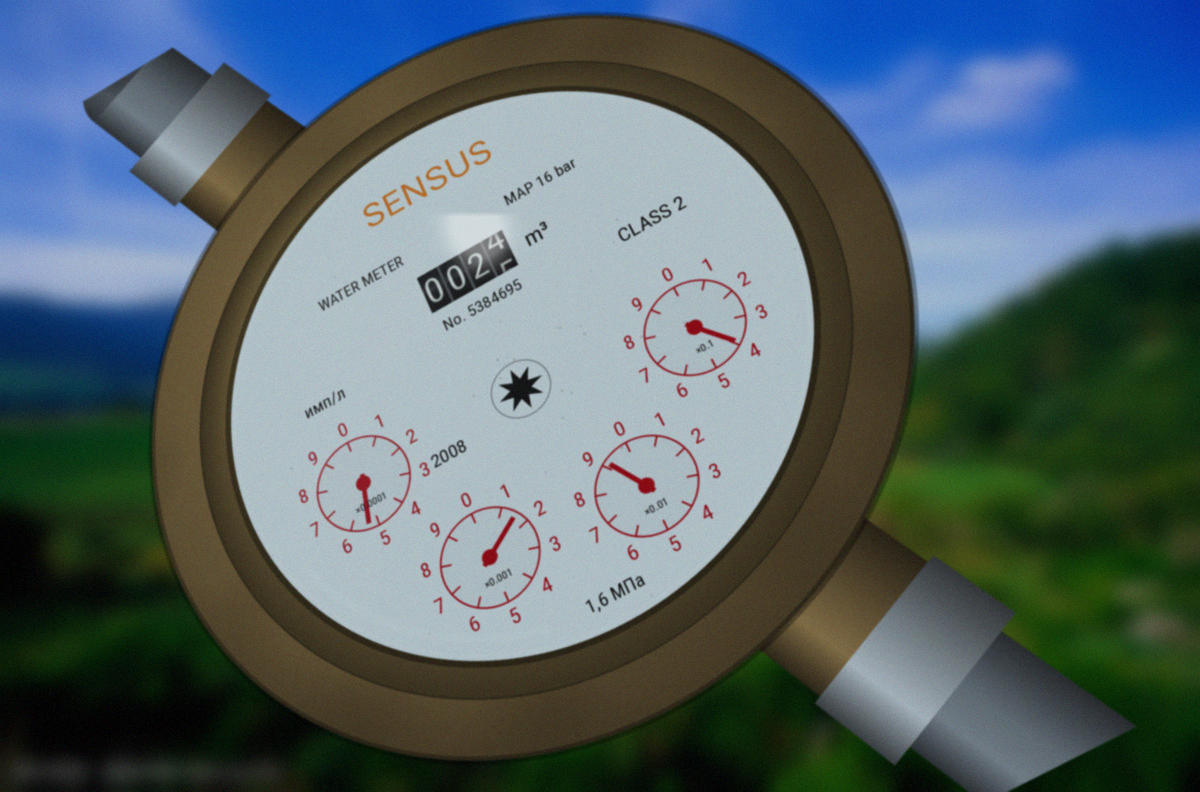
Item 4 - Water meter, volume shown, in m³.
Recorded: 24.3915 m³
